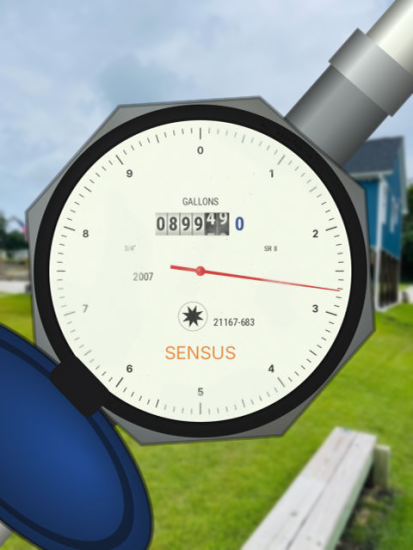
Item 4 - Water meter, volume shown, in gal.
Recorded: 899492.7 gal
